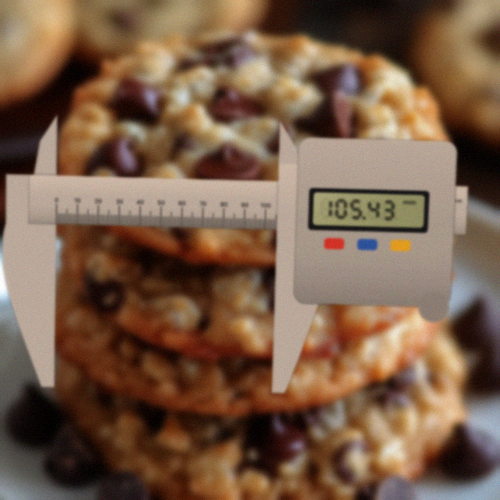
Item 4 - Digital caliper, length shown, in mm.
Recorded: 105.43 mm
